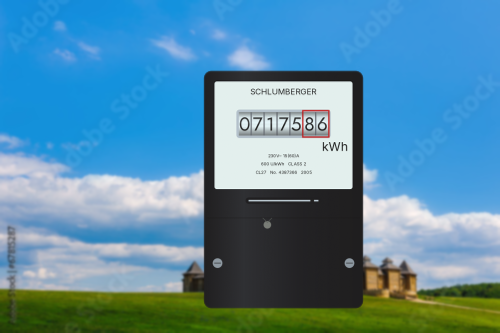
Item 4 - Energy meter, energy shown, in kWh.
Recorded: 7175.86 kWh
